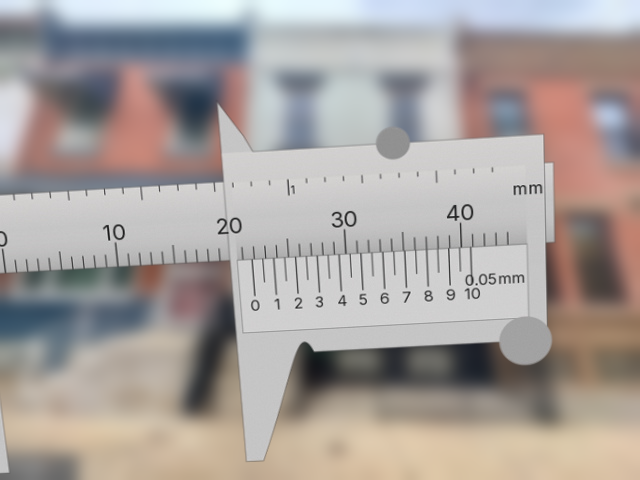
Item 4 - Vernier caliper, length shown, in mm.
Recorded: 21.8 mm
